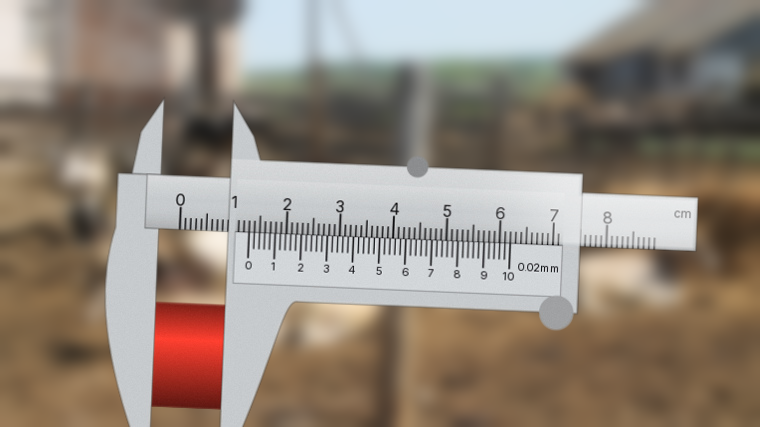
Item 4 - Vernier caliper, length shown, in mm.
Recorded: 13.0 mm
